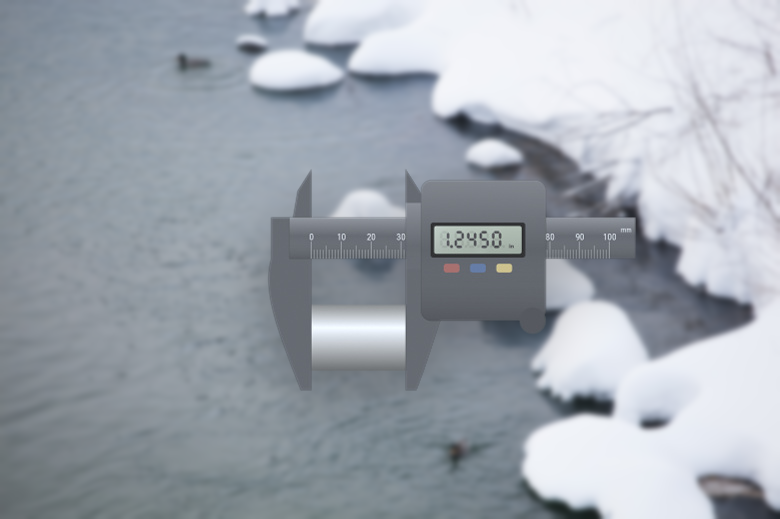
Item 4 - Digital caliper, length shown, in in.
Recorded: 1.2450 in
